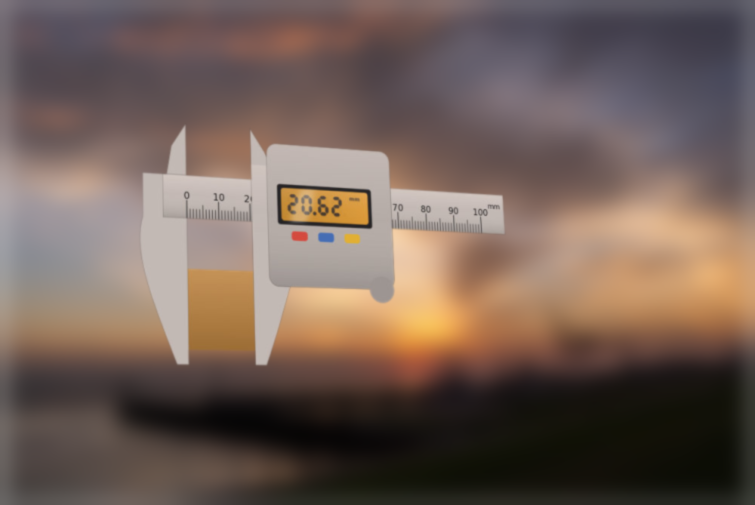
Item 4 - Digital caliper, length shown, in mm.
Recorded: 20.62 mm
